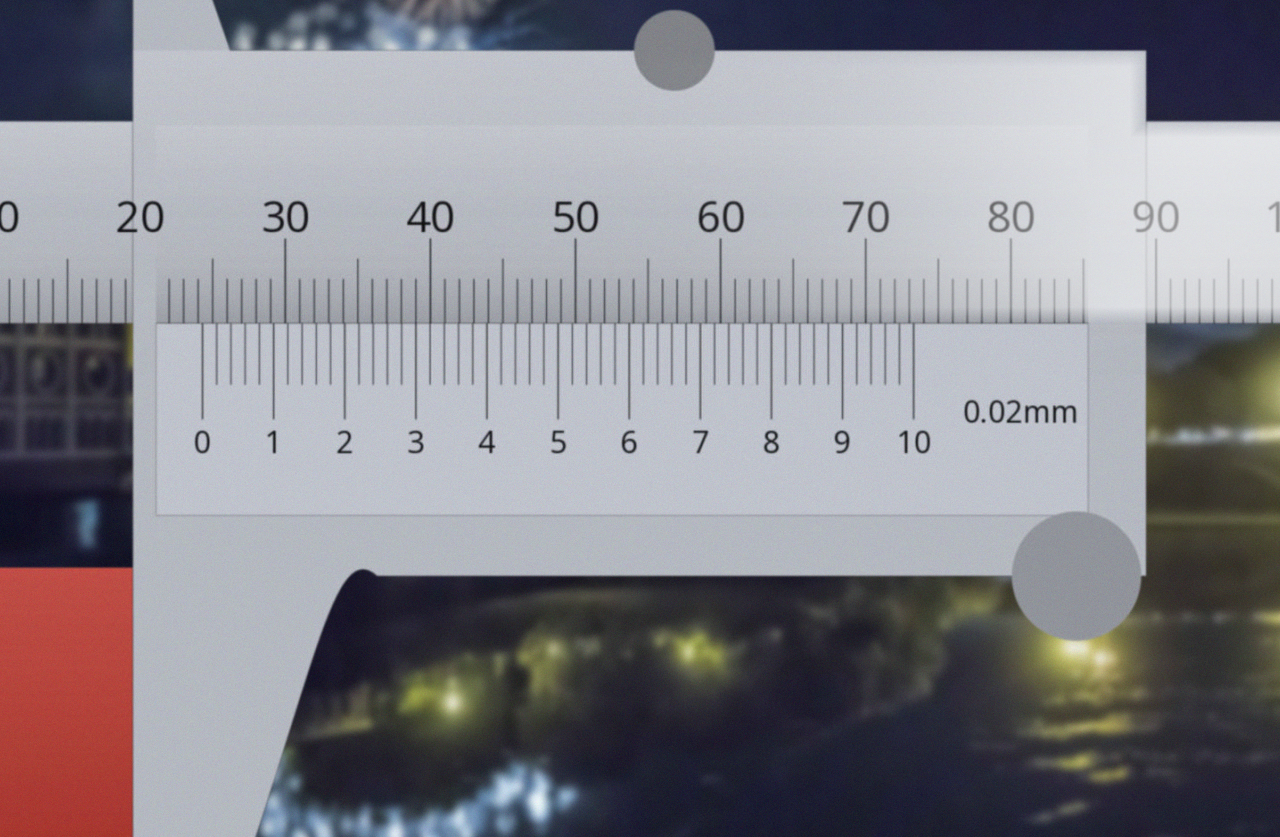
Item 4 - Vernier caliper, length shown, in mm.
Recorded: 24.3 mm
